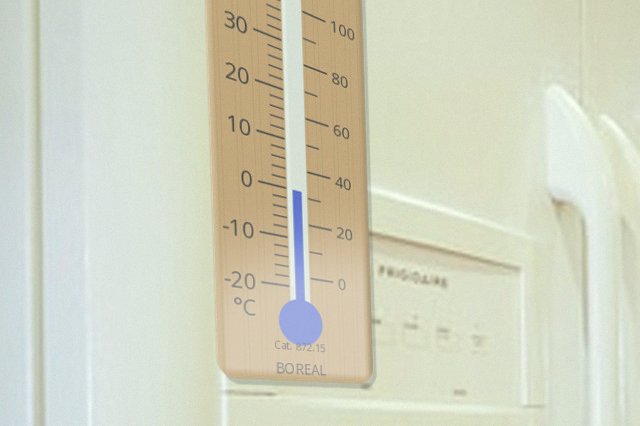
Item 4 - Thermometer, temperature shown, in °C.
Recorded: 0 °C
